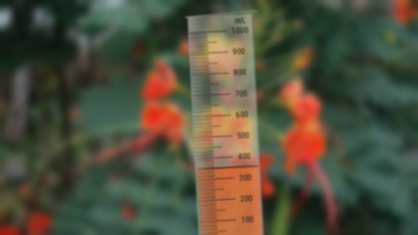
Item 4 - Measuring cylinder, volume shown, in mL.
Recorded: 350 mL
